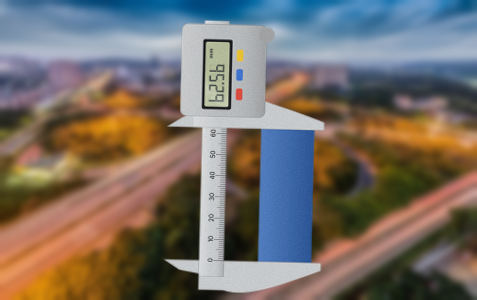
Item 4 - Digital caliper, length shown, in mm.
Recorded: 62.56 mm
